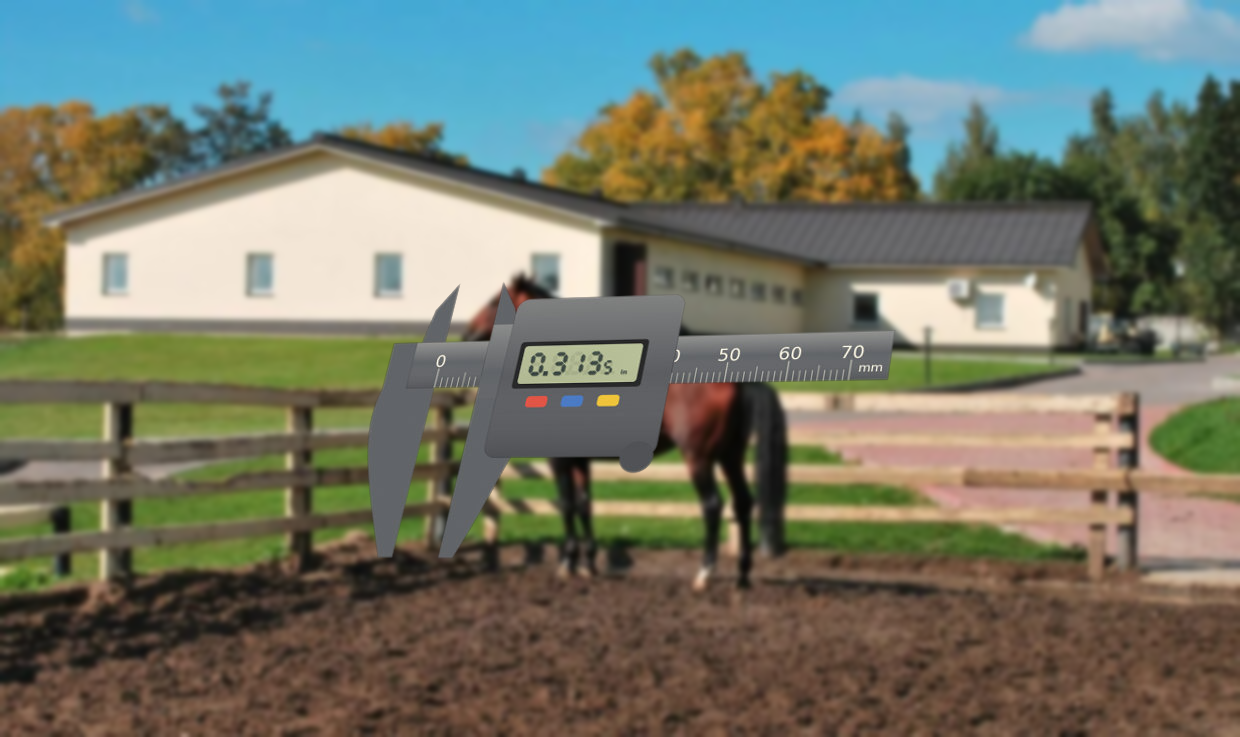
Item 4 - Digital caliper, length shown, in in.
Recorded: 0.3135 in
